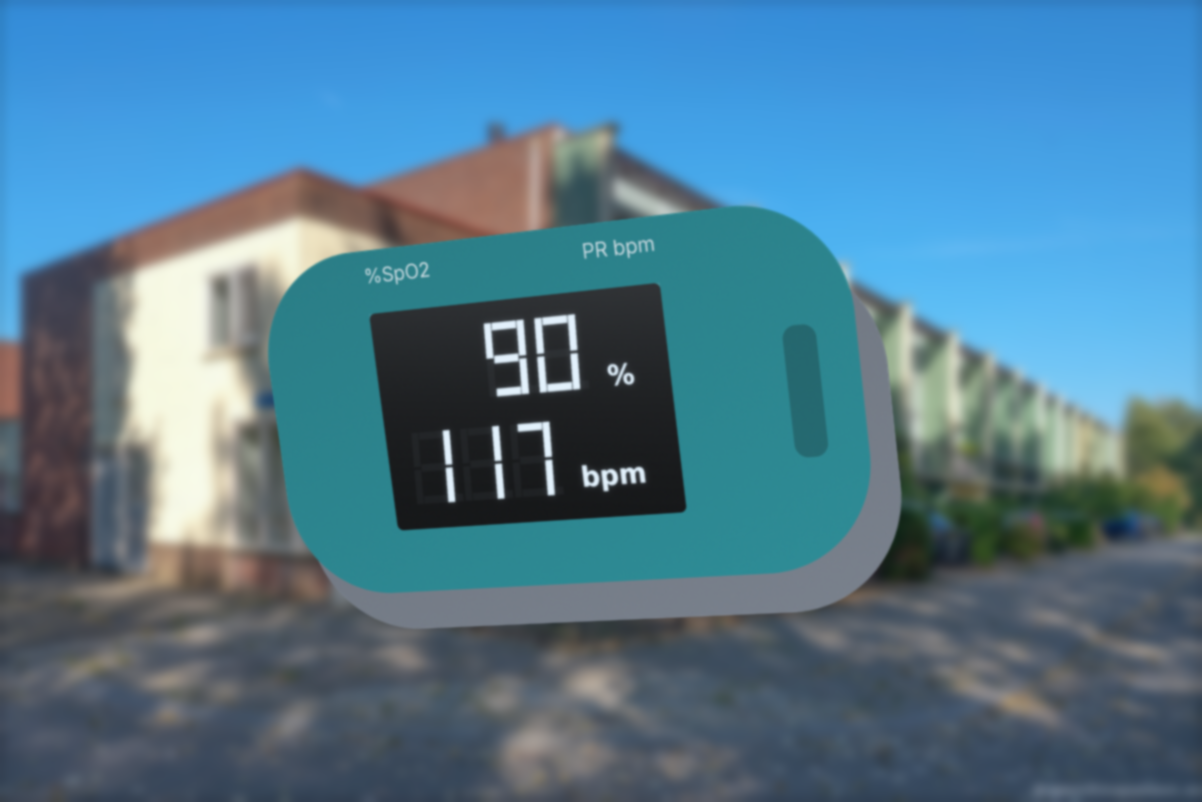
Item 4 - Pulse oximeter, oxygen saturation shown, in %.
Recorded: 90 %
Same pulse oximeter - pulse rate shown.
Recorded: 117 bpm
